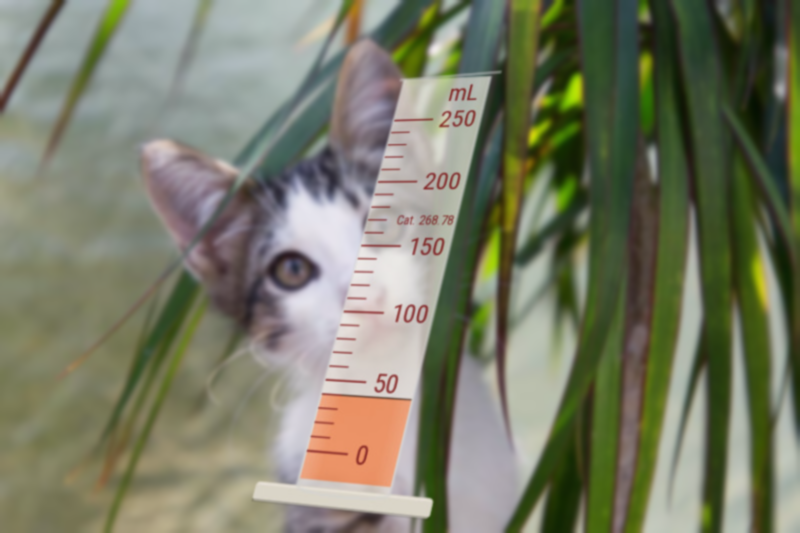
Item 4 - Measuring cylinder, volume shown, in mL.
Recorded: 40 mL
